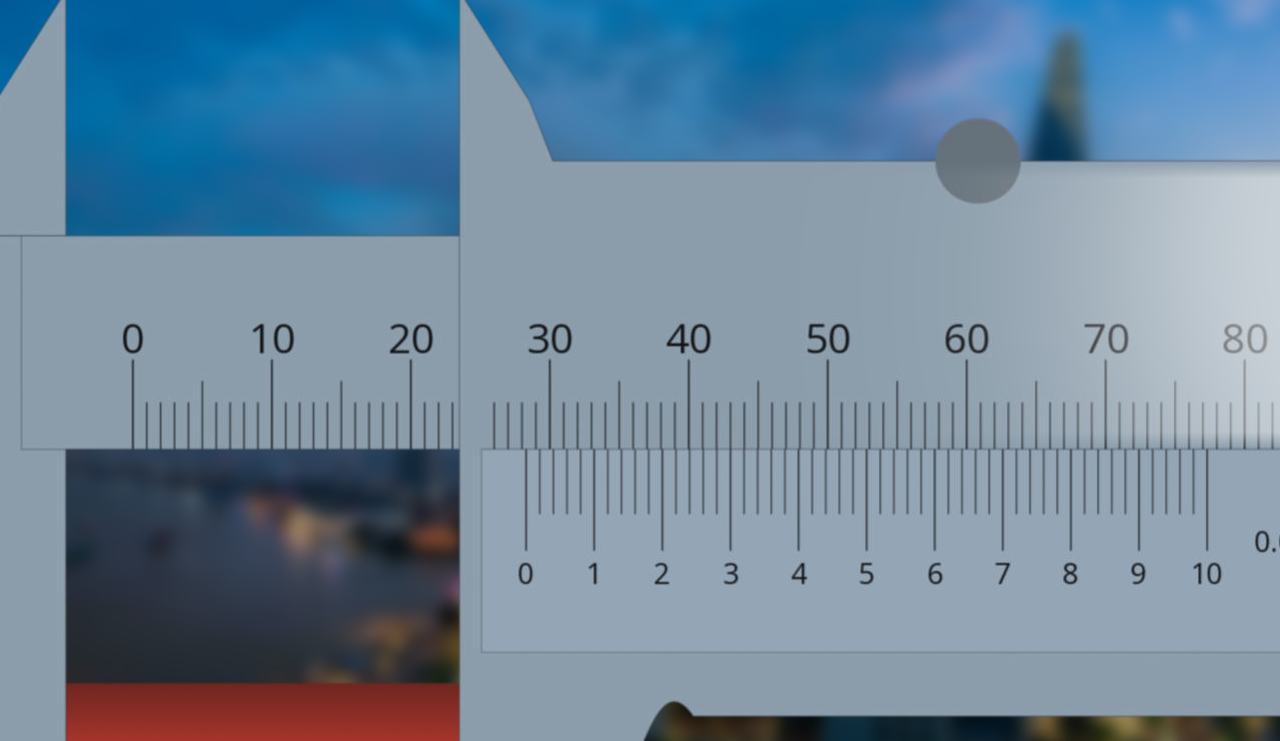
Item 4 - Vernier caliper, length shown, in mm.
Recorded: 28.3 mm
